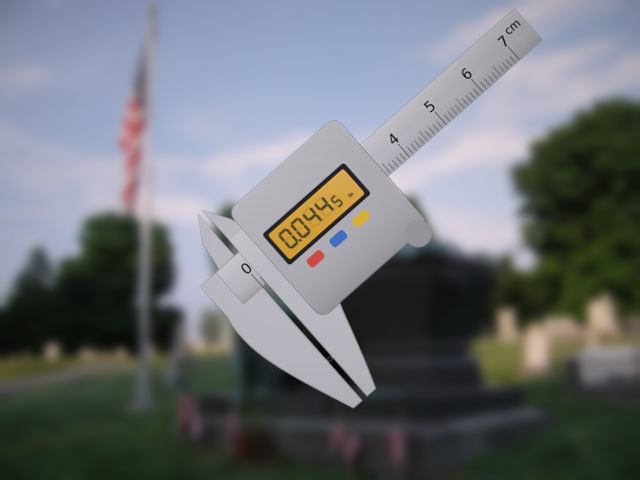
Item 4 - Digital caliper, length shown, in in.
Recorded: 0.0445 in
